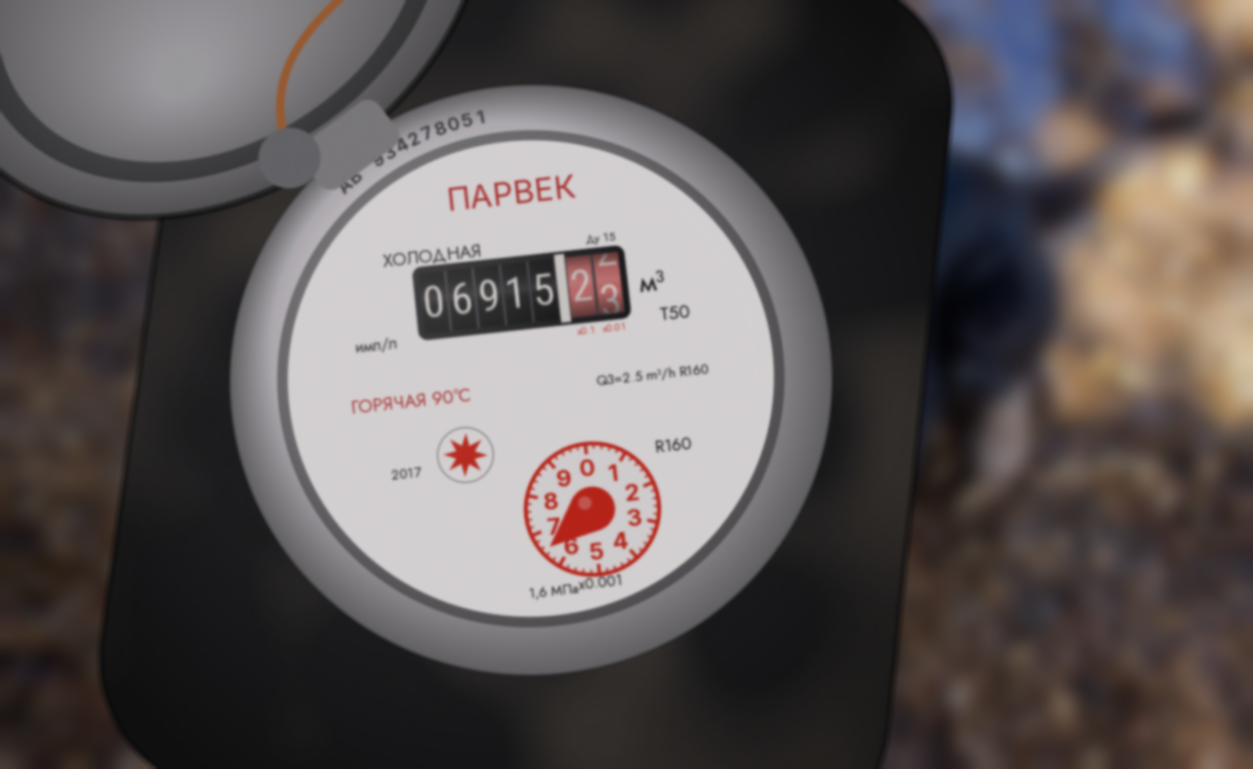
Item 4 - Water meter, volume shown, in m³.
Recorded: 6915.226 m³
